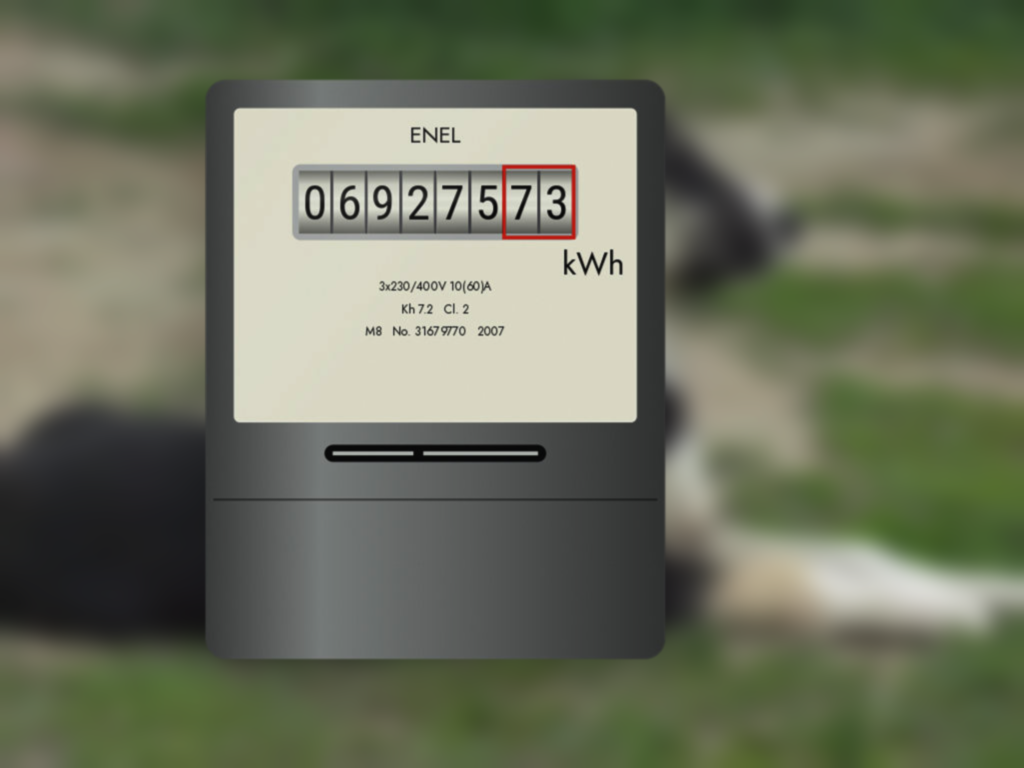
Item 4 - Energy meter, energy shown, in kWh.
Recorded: 69275.73 kWh
